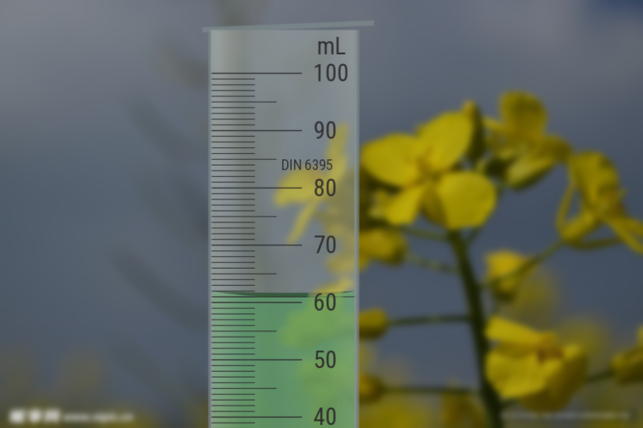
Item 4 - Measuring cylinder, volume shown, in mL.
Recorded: 61 mL
